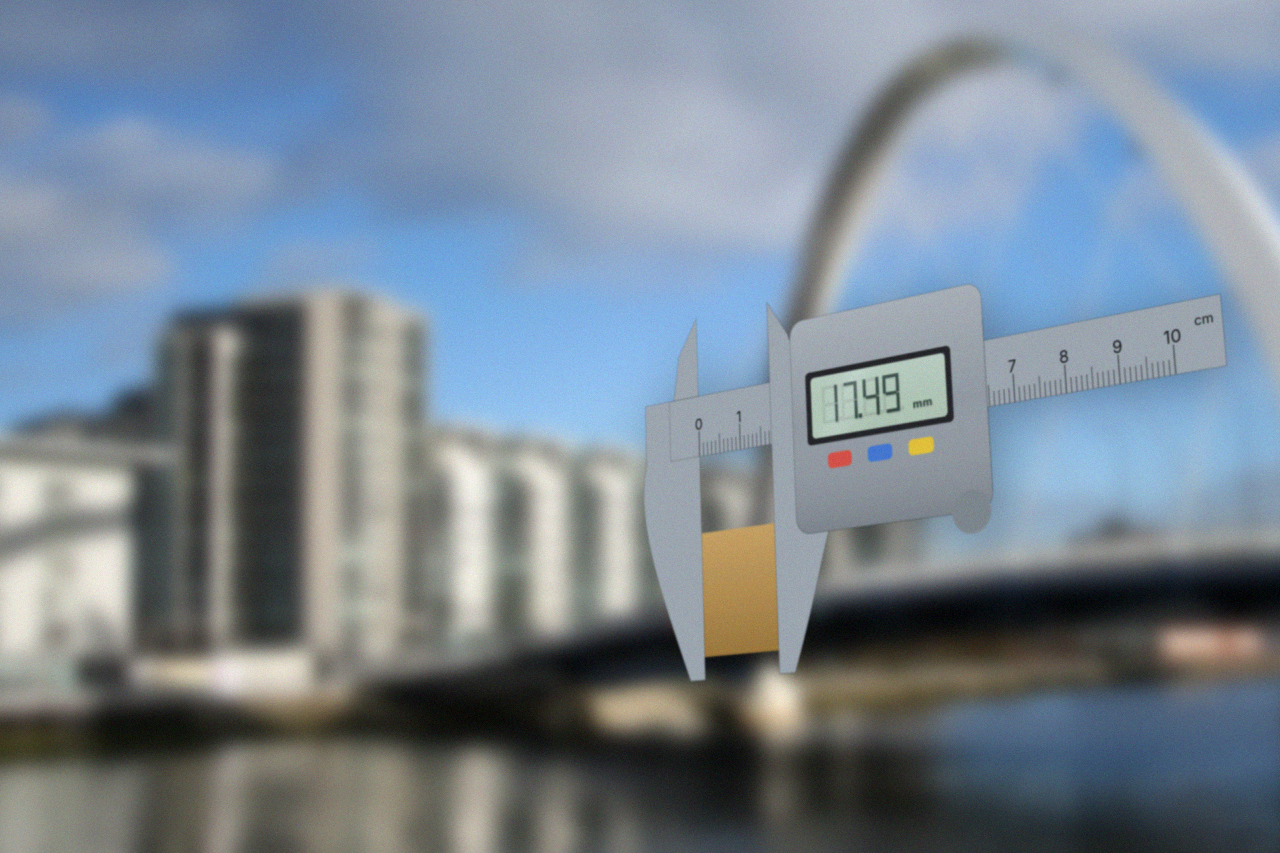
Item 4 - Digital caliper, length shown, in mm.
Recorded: 17.49 mm
